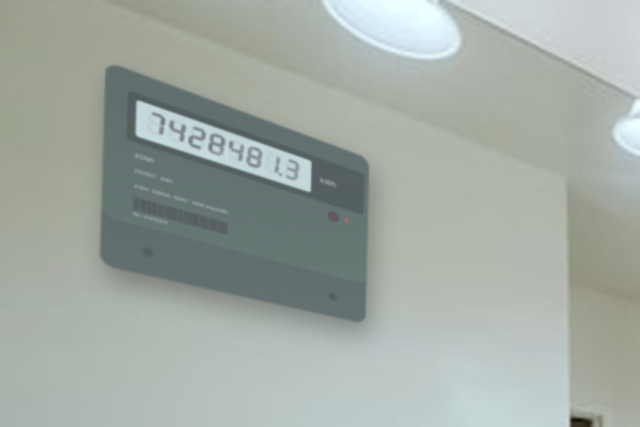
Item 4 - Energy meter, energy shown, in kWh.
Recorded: 7428481.3 kWh
